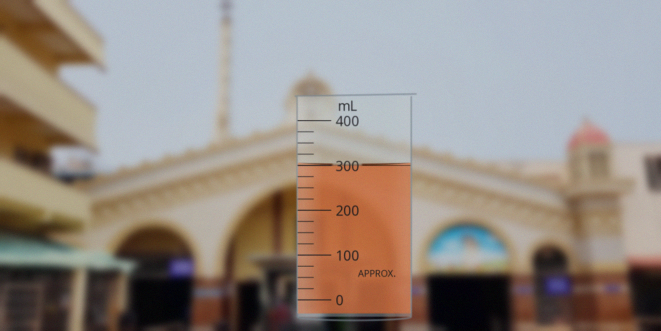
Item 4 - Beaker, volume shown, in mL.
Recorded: 300 mL
